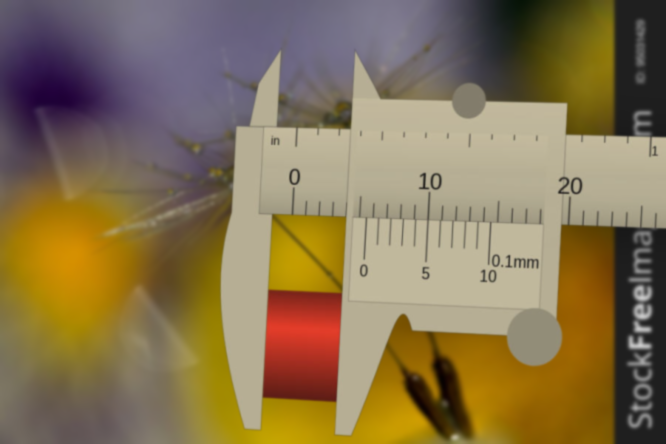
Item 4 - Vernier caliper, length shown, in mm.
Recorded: 5.5 mm
